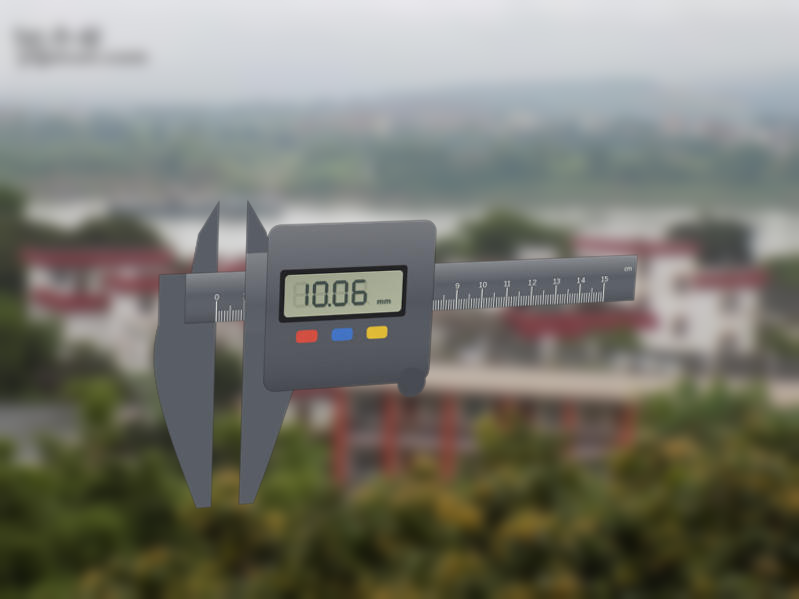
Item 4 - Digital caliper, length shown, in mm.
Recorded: 10.06 mm
